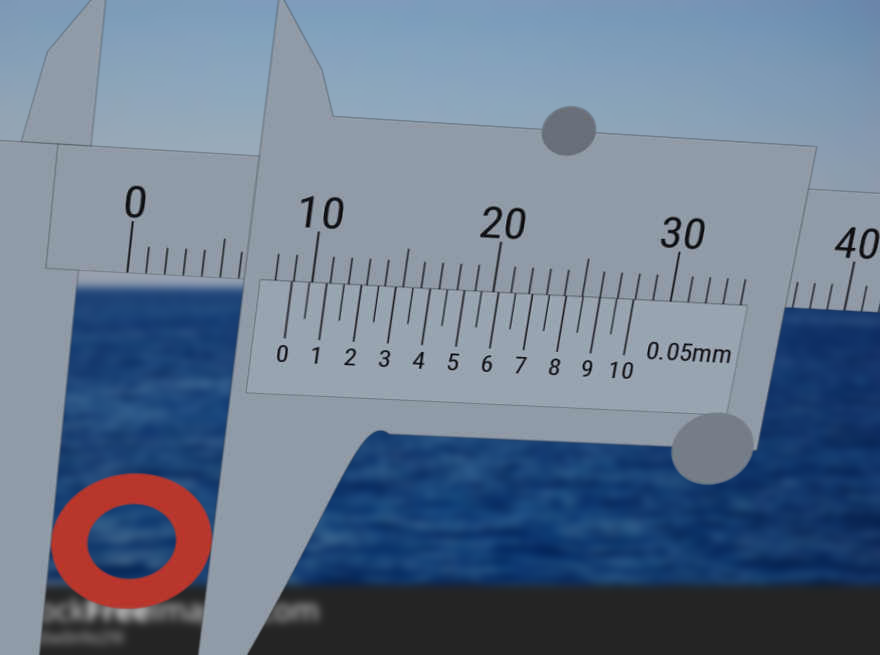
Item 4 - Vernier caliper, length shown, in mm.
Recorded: 8.9 mm
